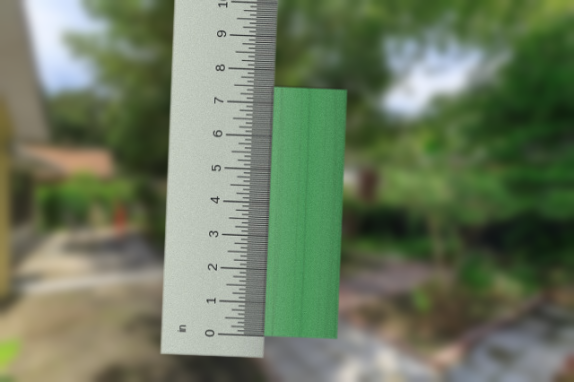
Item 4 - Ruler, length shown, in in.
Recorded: 7.5 in
